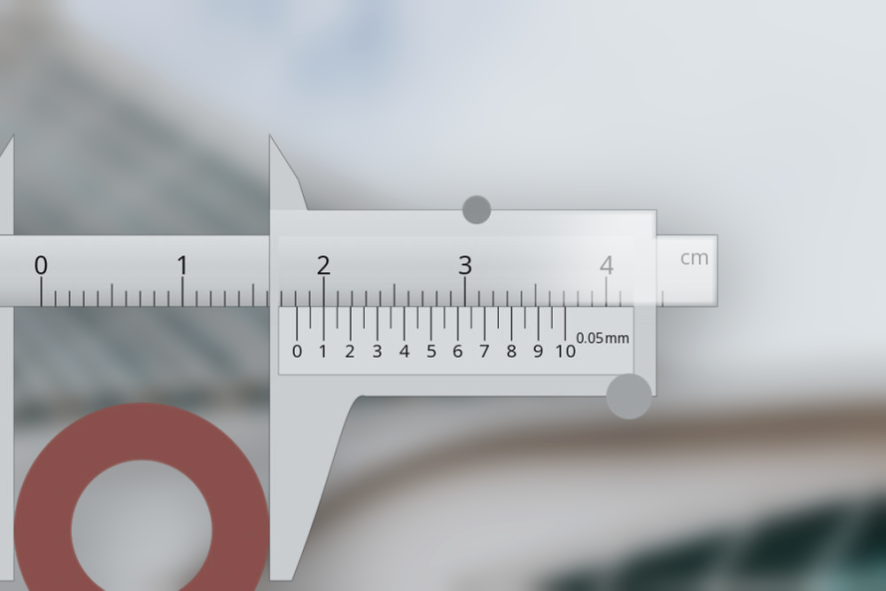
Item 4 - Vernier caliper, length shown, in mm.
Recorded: 18.1 mm
